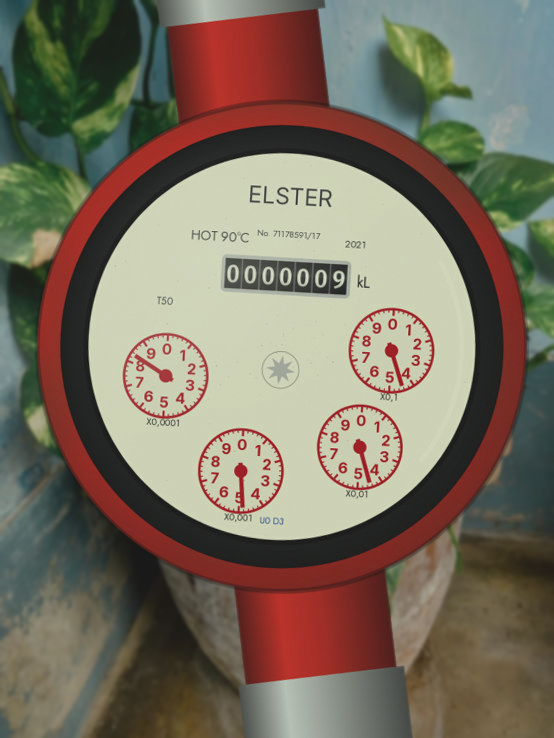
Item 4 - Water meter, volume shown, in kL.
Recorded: 9.4448 kL
